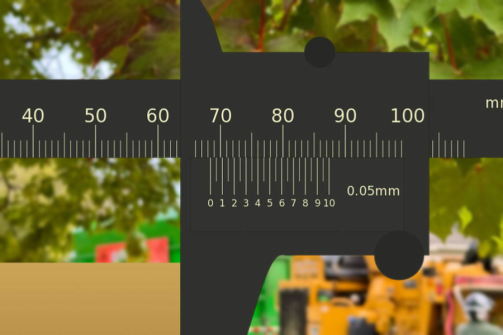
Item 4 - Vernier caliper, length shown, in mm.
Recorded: 68.4 mm
